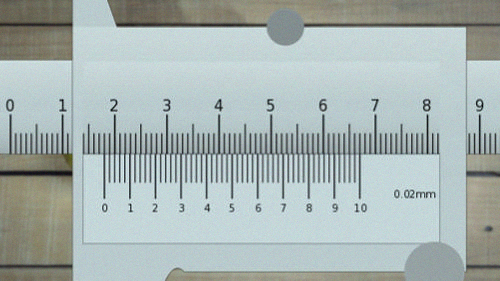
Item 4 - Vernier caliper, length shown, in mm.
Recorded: 18.0 mm
